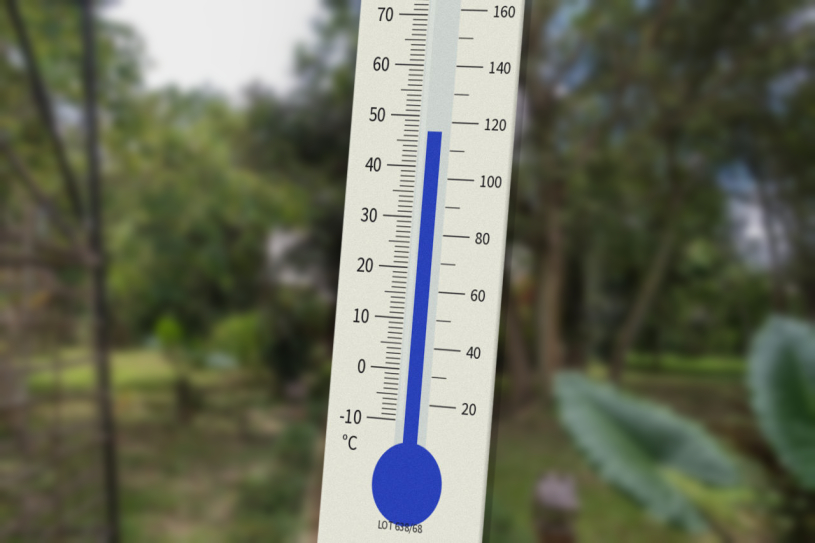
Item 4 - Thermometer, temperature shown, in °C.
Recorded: 47 °C
